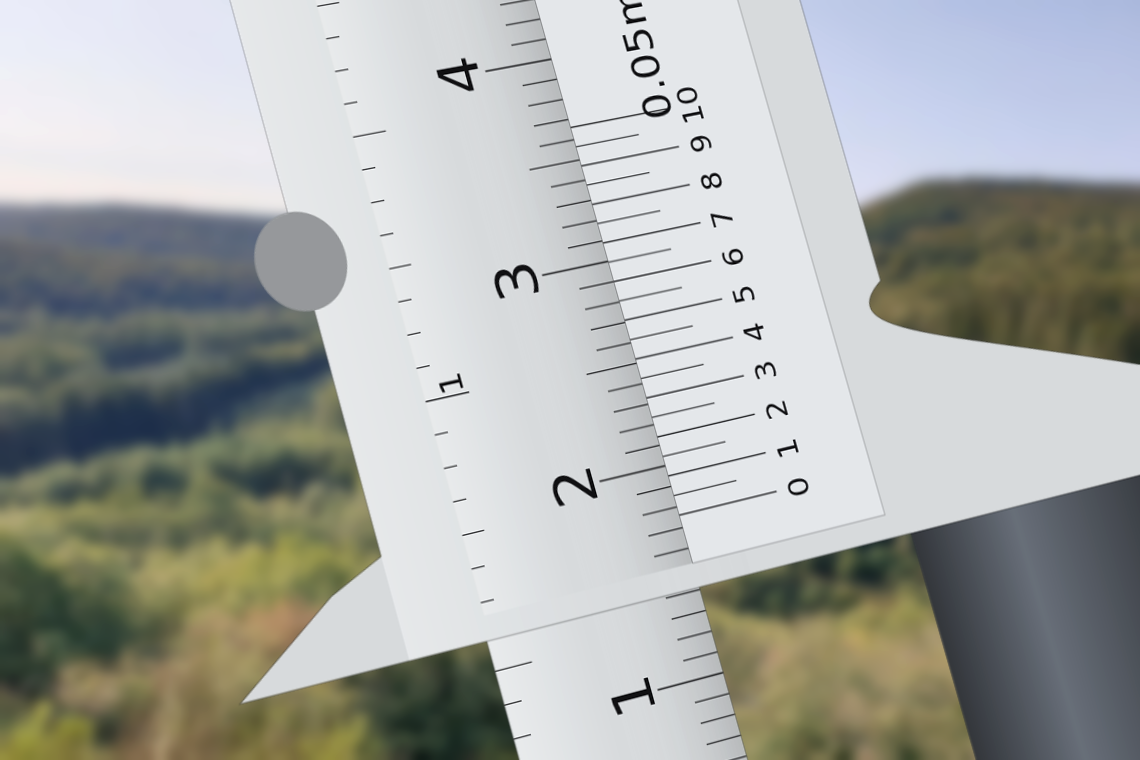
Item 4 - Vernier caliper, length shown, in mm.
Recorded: 17.6 mm
